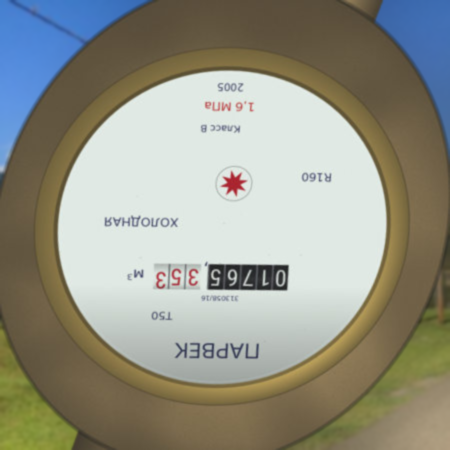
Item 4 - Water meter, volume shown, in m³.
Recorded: 1765.353 m³
